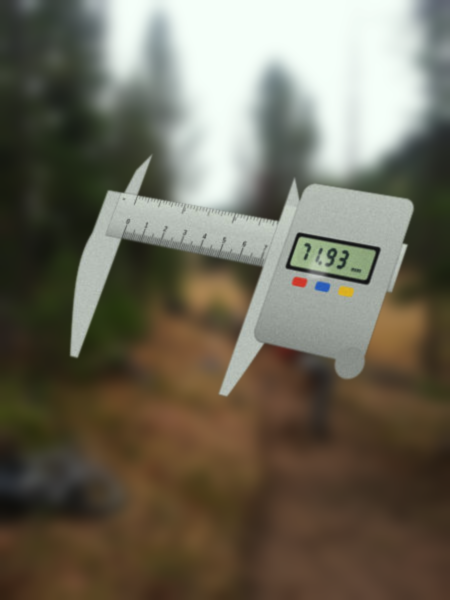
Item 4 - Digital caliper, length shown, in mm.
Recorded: 71.93 mm
